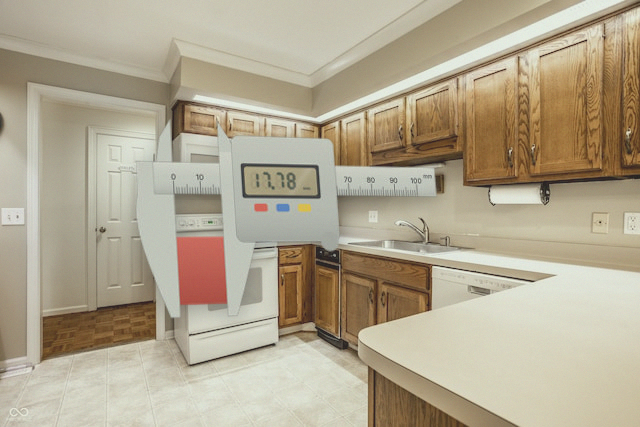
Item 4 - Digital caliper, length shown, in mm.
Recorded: 17.78 mm
